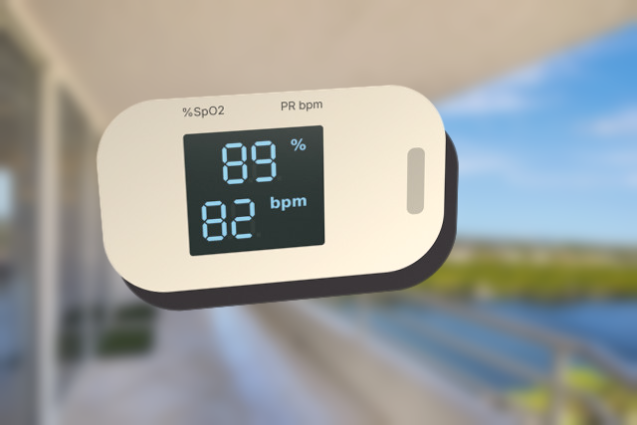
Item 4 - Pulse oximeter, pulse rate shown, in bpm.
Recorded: 82 bpm
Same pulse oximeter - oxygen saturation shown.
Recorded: 89 %
